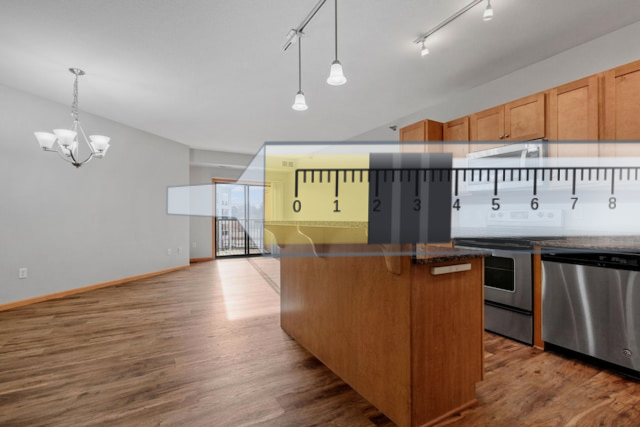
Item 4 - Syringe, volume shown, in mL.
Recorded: 1.8 mL
